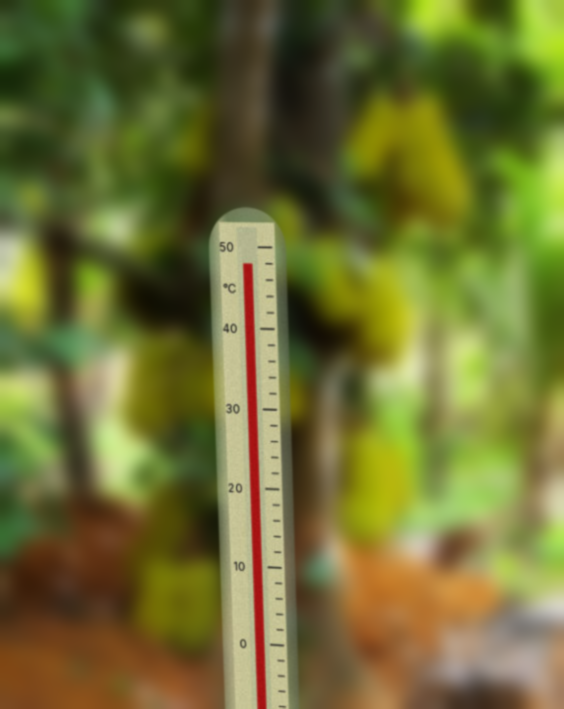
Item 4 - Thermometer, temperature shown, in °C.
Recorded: 48 °C
